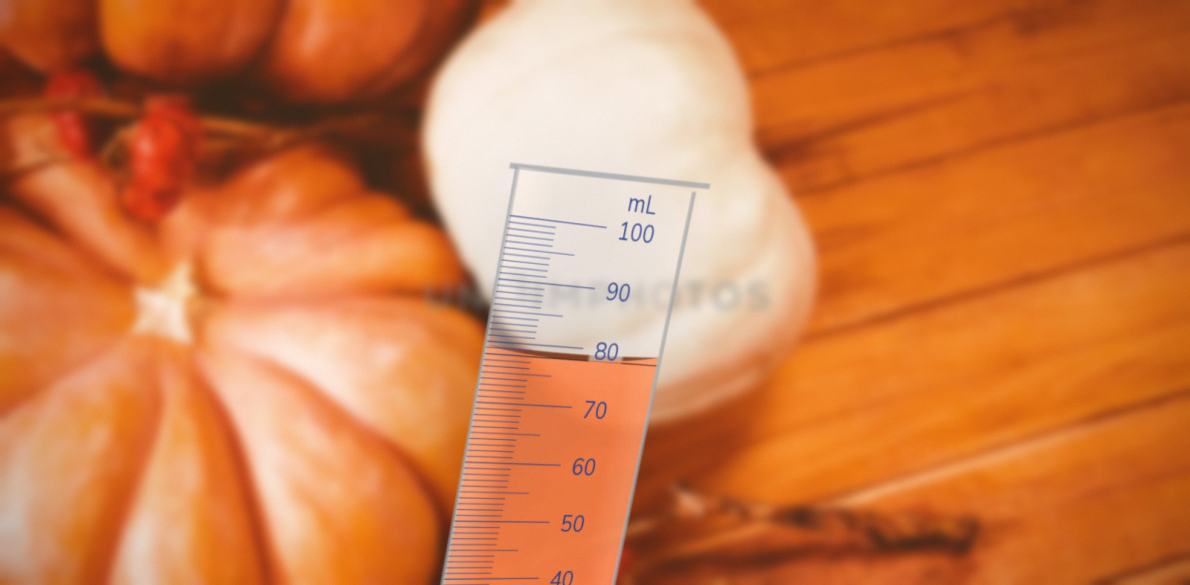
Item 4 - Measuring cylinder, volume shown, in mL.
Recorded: 78 mL
